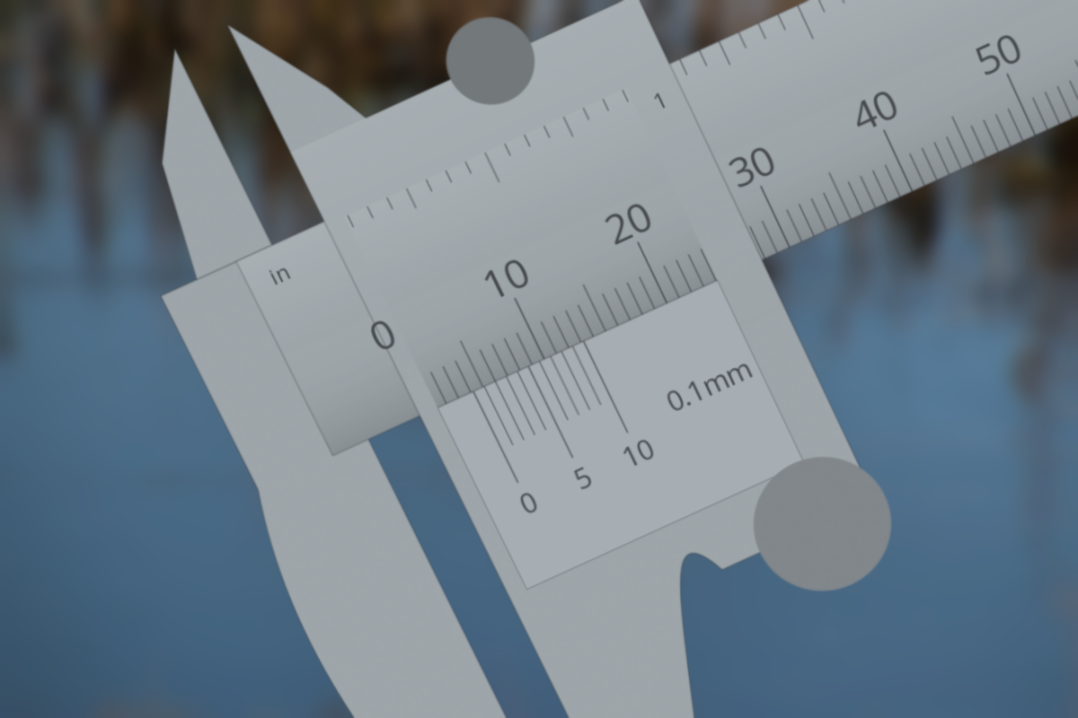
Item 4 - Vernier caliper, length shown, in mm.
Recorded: 4.2 mm
